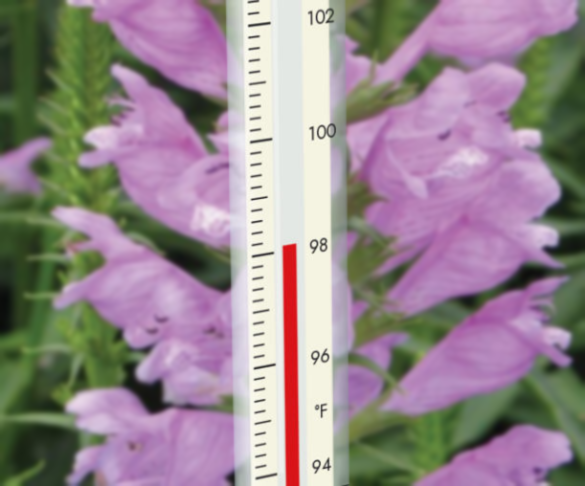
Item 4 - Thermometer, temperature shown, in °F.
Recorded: 98.1 °F
